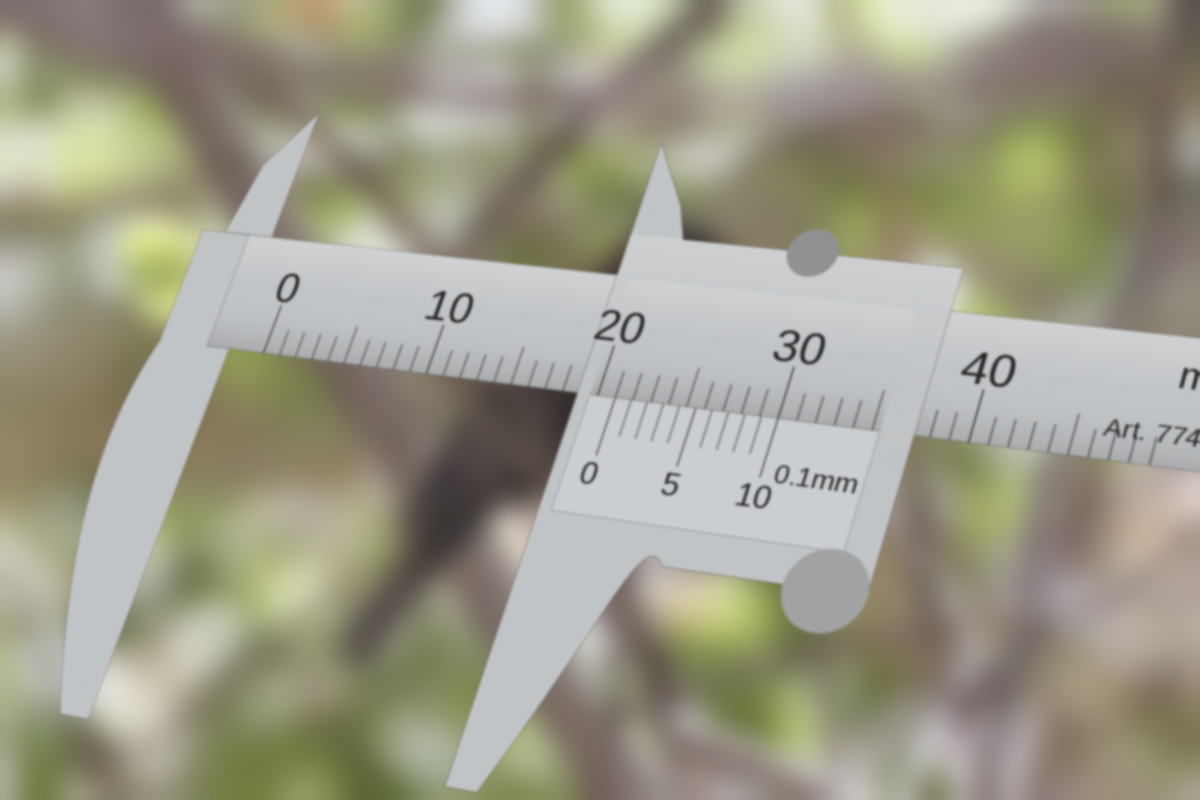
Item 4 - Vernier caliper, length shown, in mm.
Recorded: 21.0 mm
